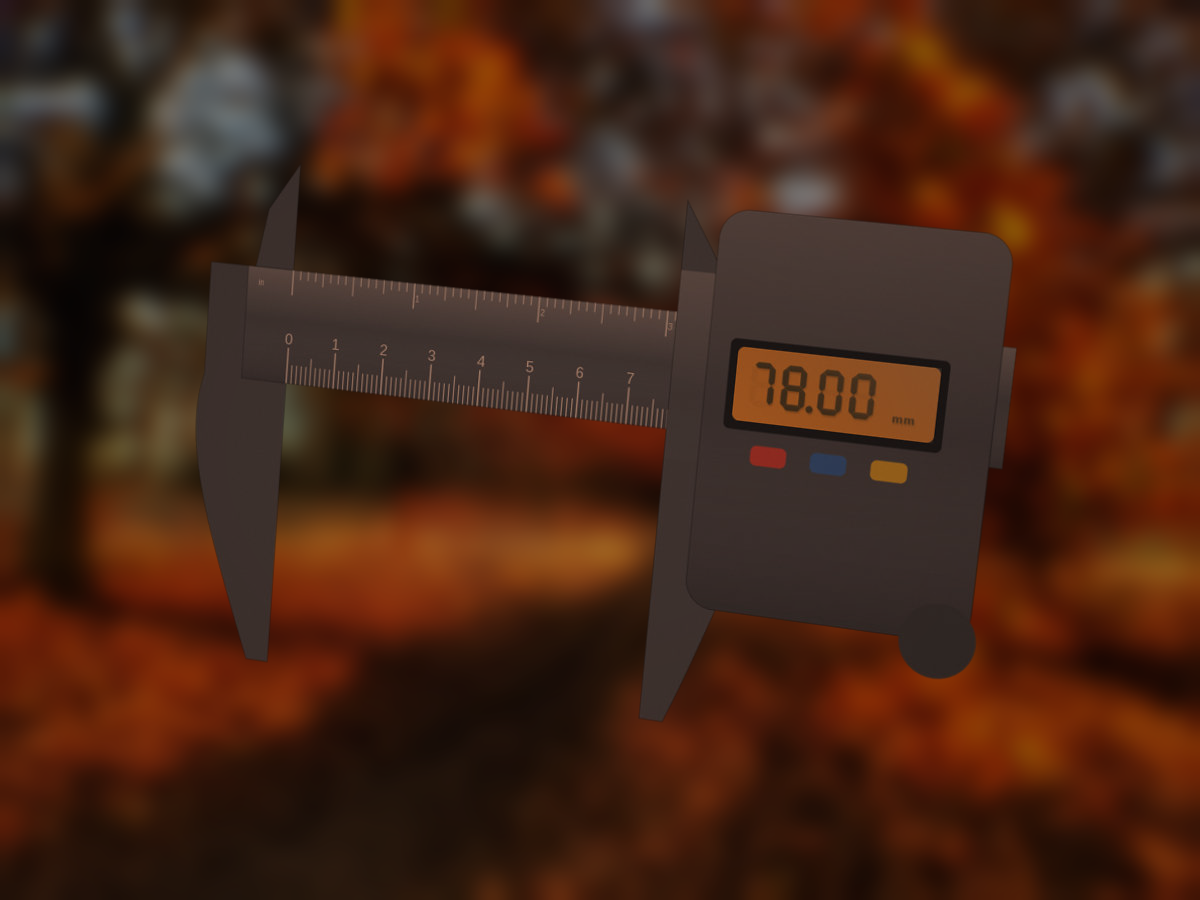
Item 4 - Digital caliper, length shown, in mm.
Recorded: 78.00 mm
